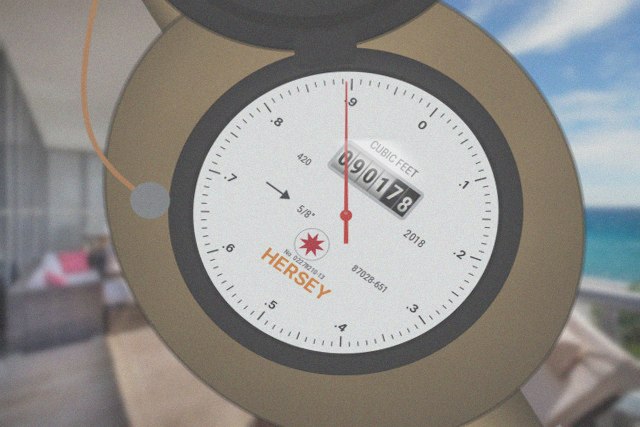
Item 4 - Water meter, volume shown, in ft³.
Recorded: 90177.89 ft³
